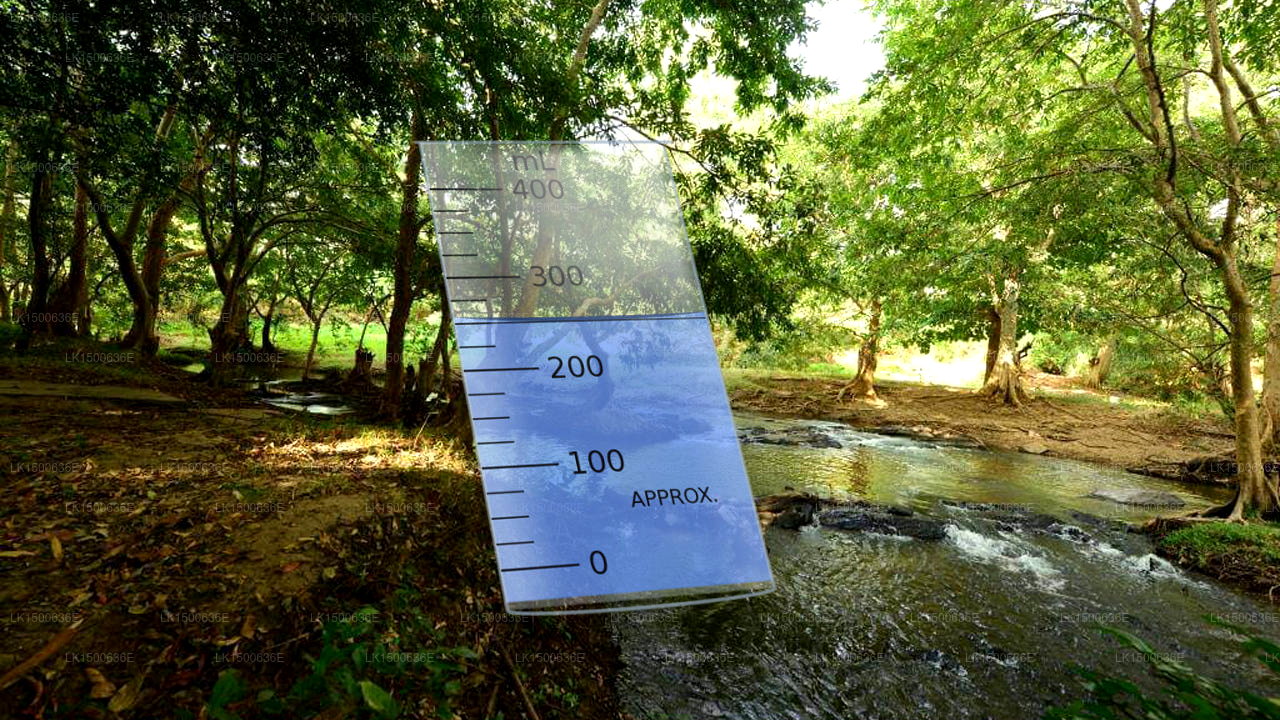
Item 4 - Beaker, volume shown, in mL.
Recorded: 250 mL
